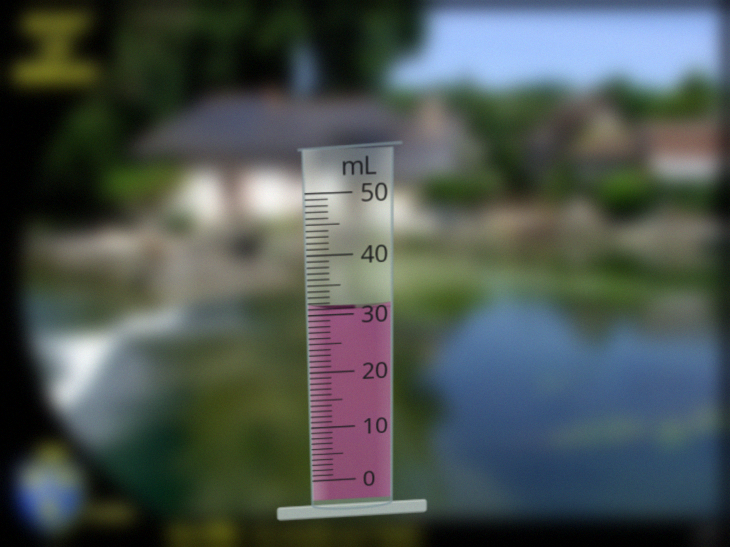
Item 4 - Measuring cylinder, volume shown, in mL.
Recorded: 31 mL
